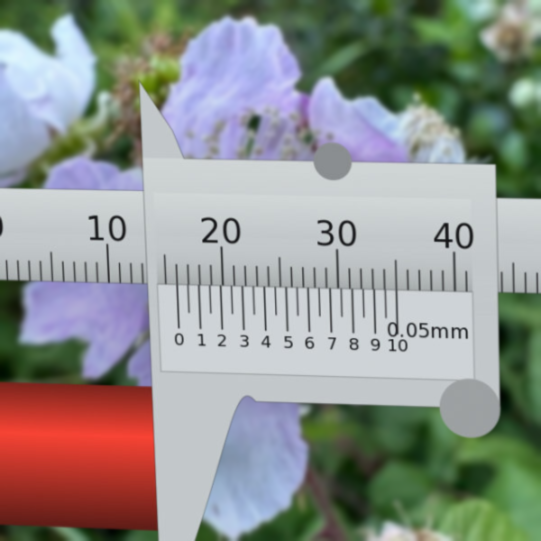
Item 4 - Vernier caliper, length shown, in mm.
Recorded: 16.0 mm
